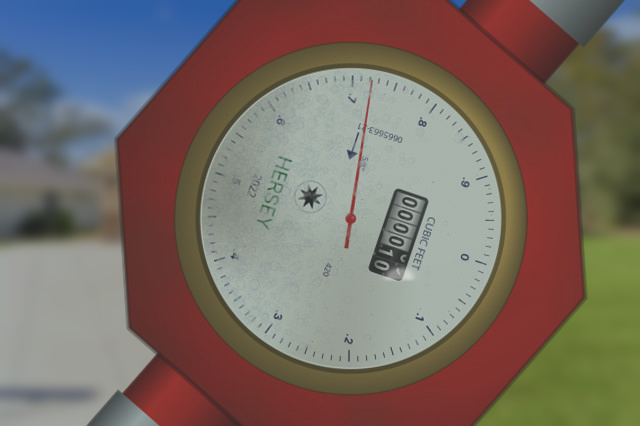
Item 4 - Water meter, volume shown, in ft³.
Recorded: 9.72 ft³
